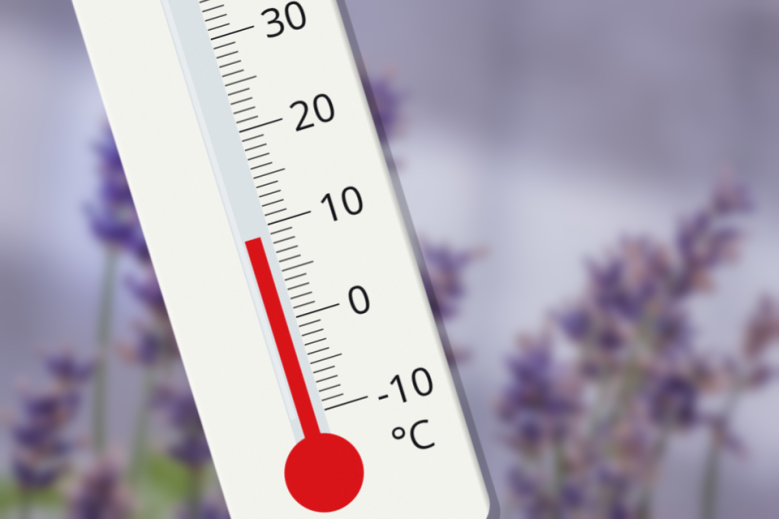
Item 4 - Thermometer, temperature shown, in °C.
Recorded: 9 °C
